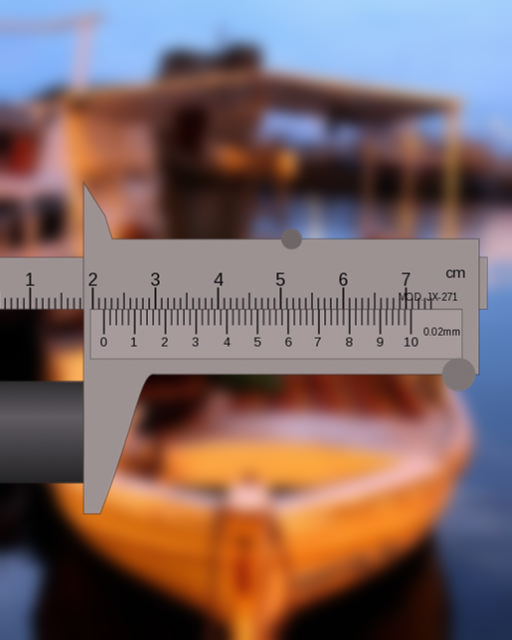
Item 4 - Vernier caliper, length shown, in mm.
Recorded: 21.8 mm
